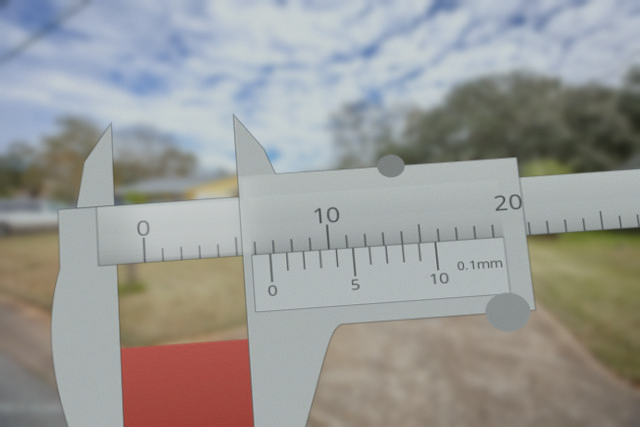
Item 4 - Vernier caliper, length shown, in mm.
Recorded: 6.8 mm
